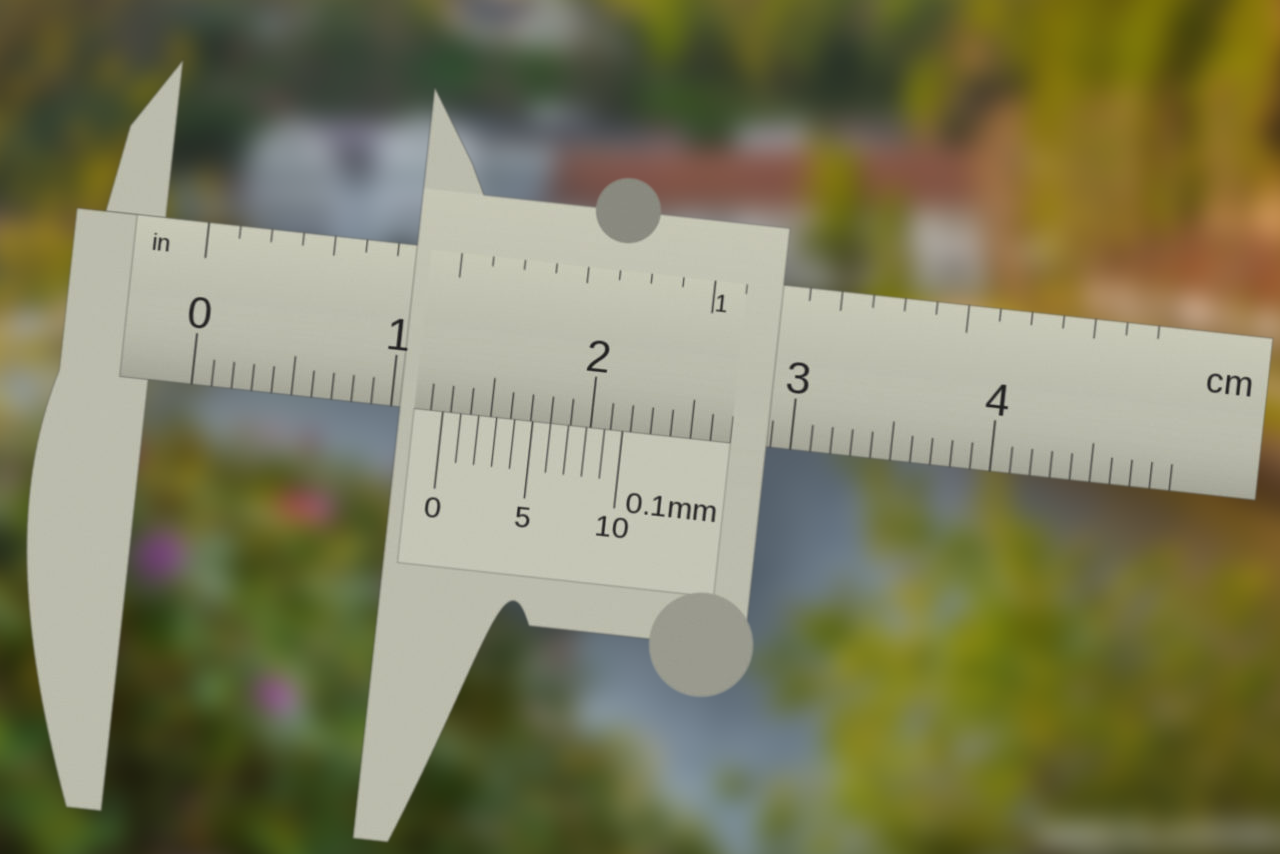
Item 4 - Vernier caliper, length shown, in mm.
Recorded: 12.6 mm
